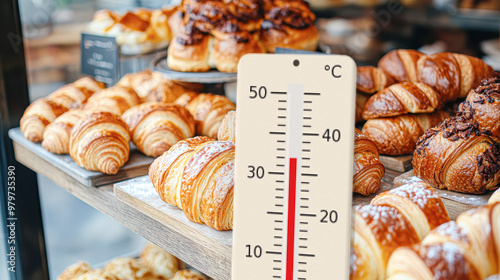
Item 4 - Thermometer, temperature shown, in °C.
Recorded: 34 °C
